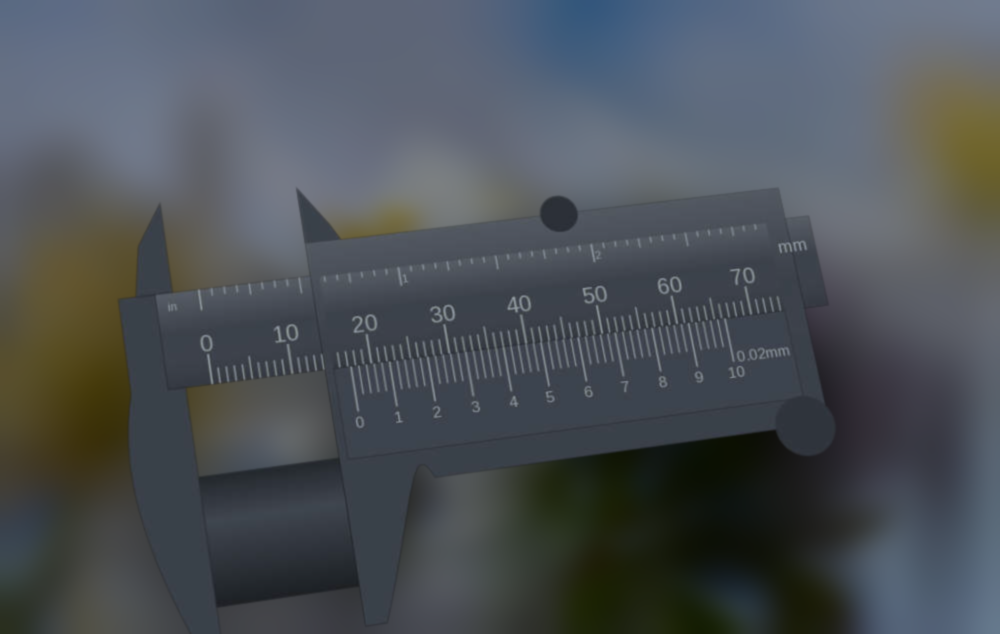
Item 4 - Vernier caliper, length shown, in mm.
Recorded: 17.4 mm
